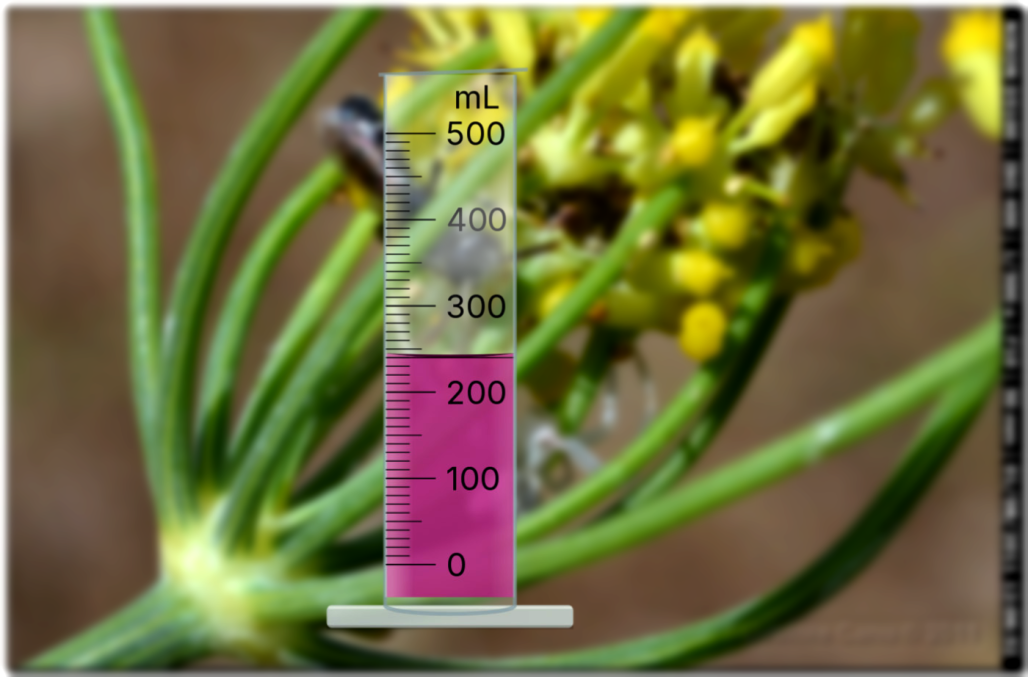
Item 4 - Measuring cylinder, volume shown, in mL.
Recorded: 240 mL
